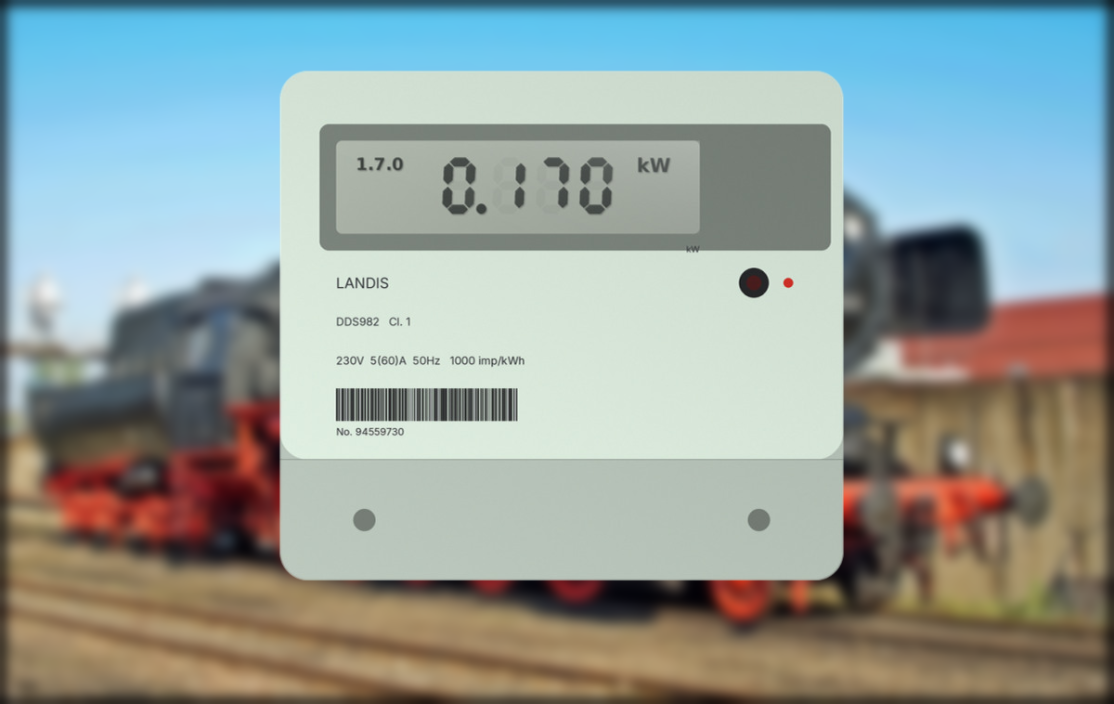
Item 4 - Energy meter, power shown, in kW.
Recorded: 0.170 kW
